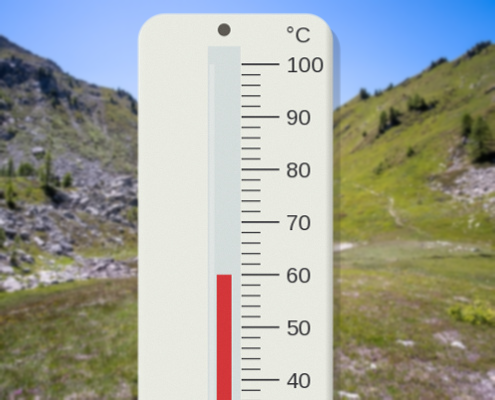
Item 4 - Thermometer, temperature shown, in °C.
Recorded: 60 °C
